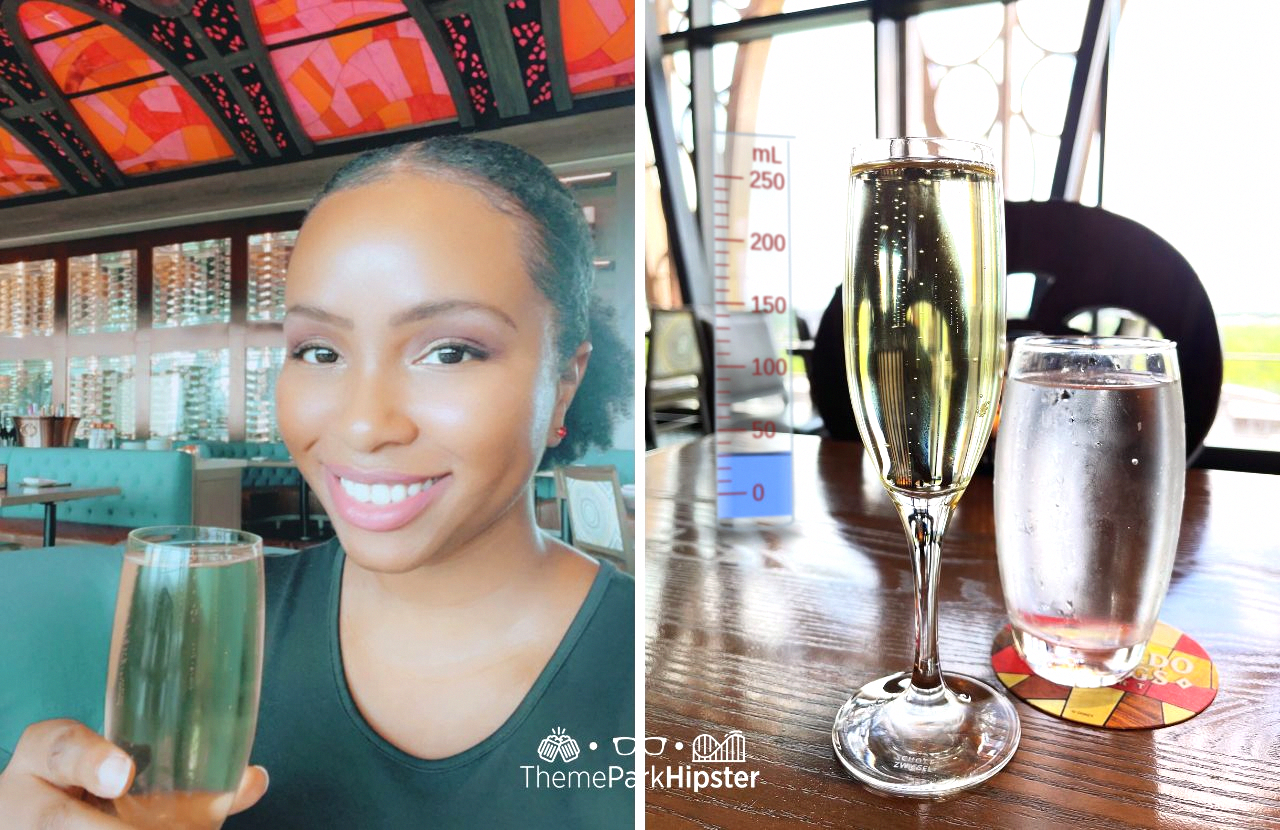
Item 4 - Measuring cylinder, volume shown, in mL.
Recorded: 30 mL
